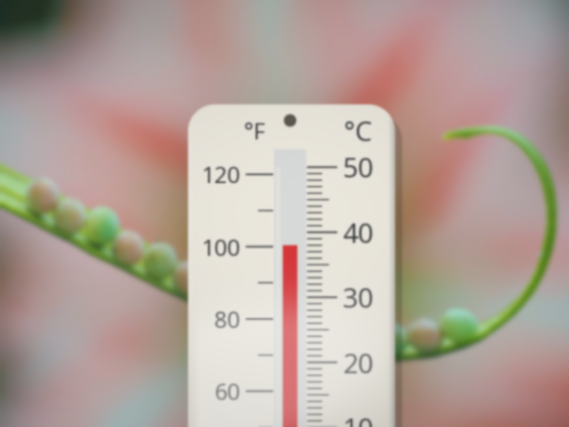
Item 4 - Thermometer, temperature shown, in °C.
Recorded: 38 °C
